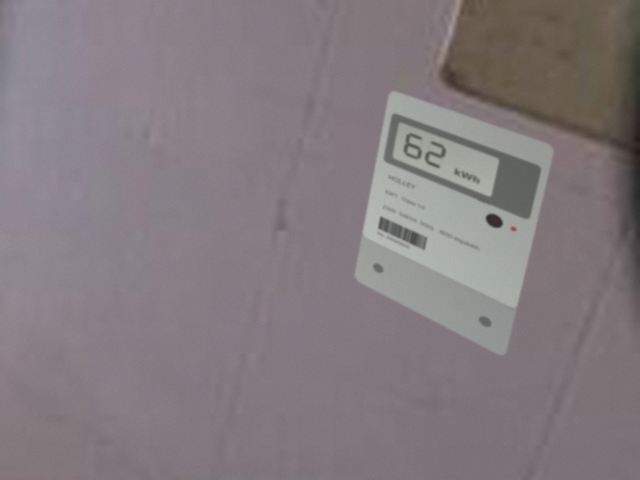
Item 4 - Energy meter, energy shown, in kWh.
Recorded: 62 kWh
